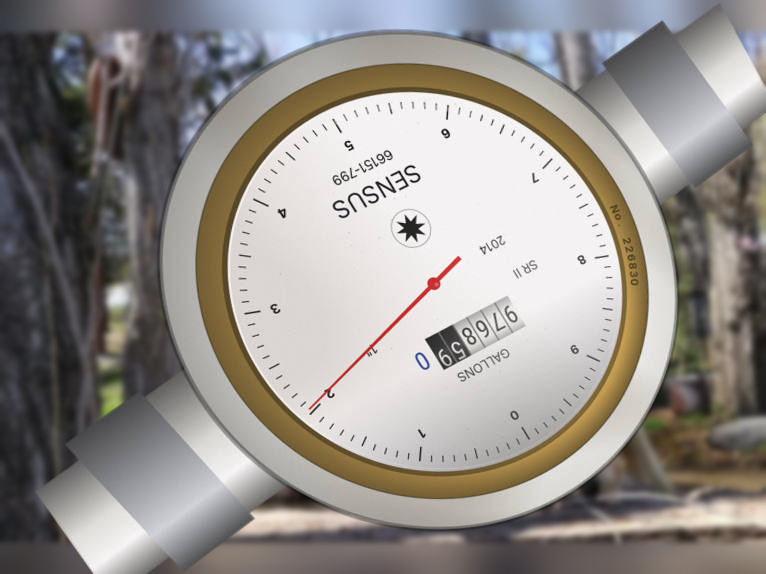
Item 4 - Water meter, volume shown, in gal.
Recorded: 9768592.0 gal
